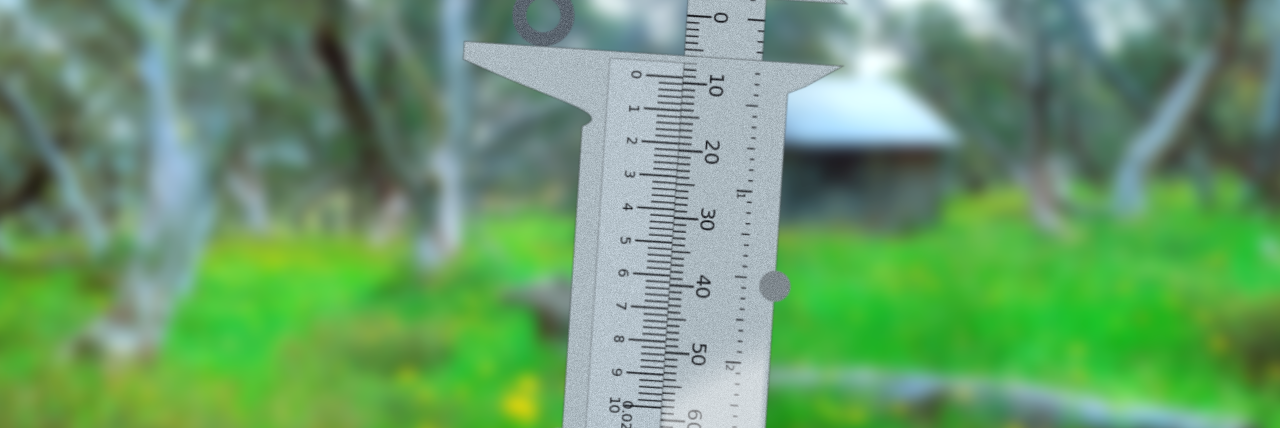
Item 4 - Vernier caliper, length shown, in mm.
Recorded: 9.2 mm
